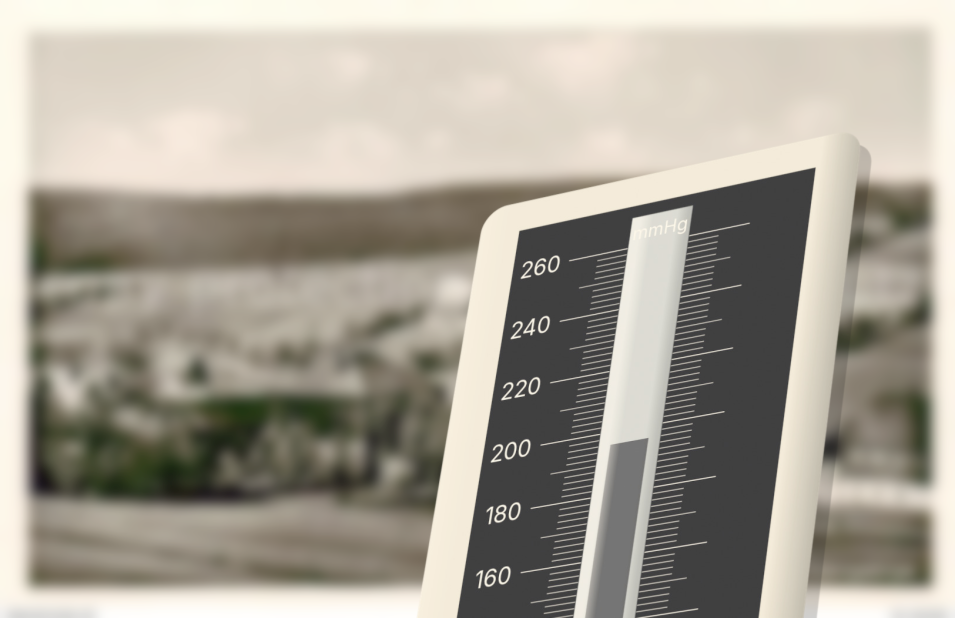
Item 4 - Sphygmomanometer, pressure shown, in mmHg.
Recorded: 196 mmHg
